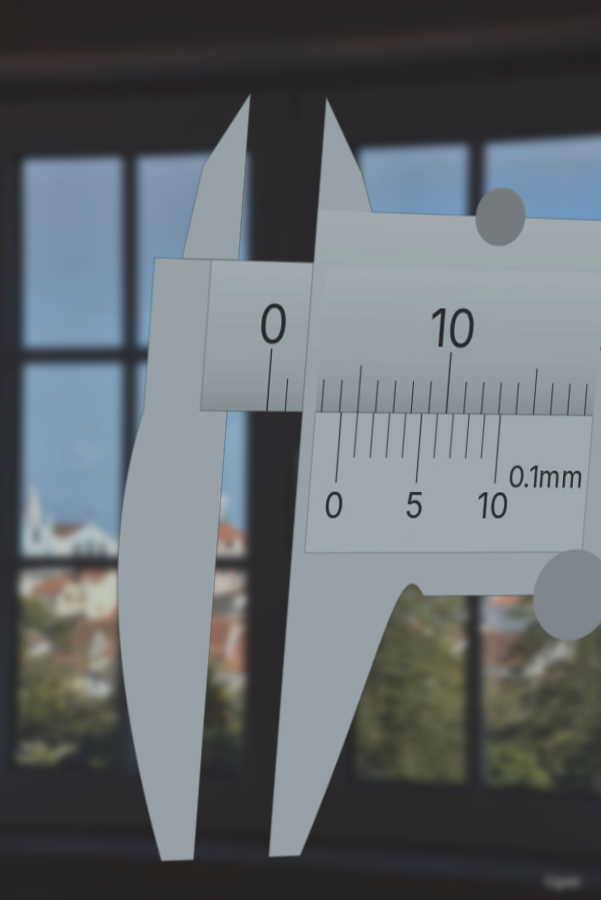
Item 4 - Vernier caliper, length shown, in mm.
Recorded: 4.1 mm
